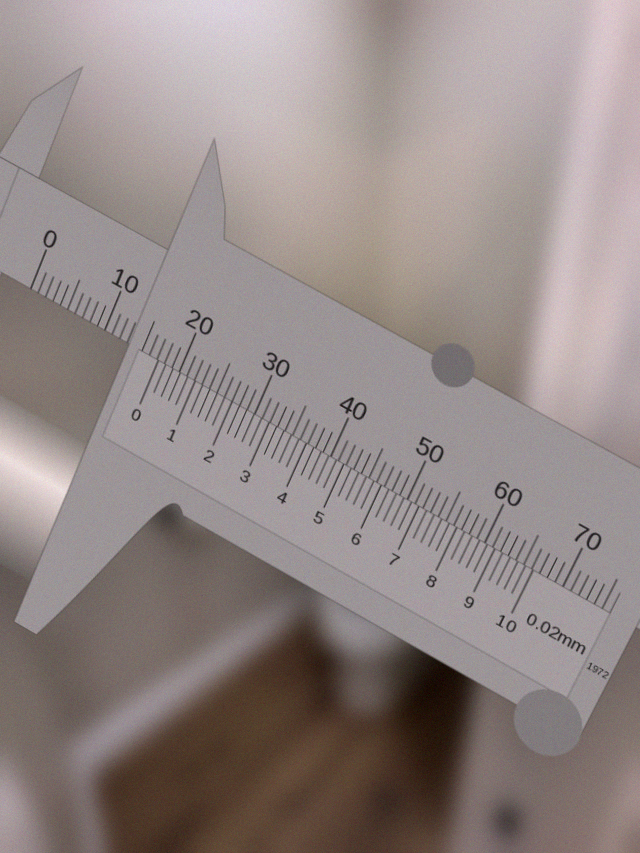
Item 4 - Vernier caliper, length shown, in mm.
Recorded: 17.2 mm
